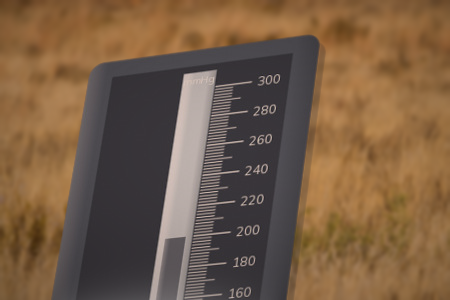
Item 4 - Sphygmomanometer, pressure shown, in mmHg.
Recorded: 200 mmHg
